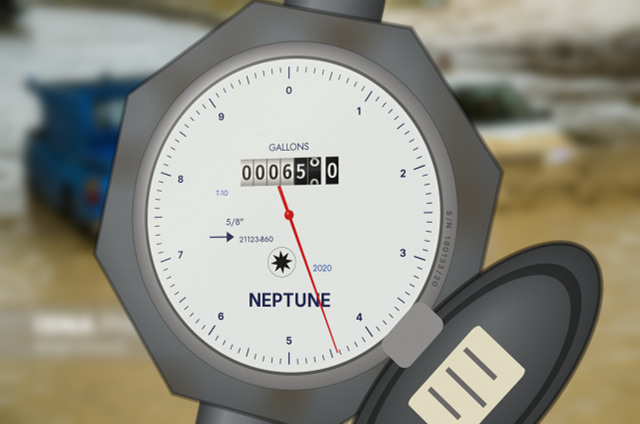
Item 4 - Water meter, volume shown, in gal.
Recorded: 6584.4 gal
